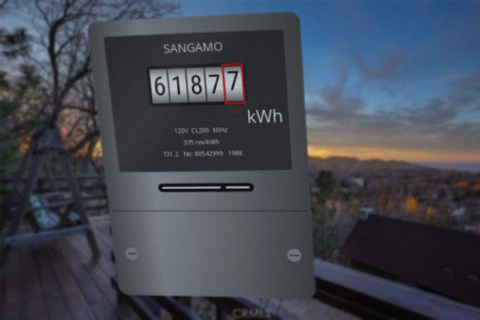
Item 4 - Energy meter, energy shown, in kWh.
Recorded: 6187.7 kWh
